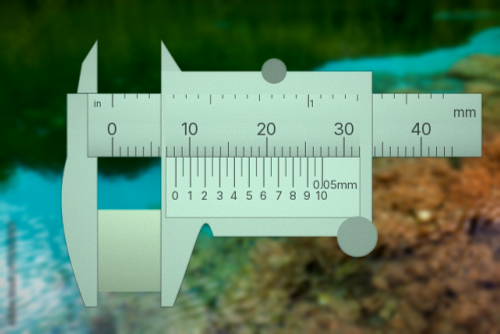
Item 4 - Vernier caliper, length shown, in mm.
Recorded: 8.2 mm
